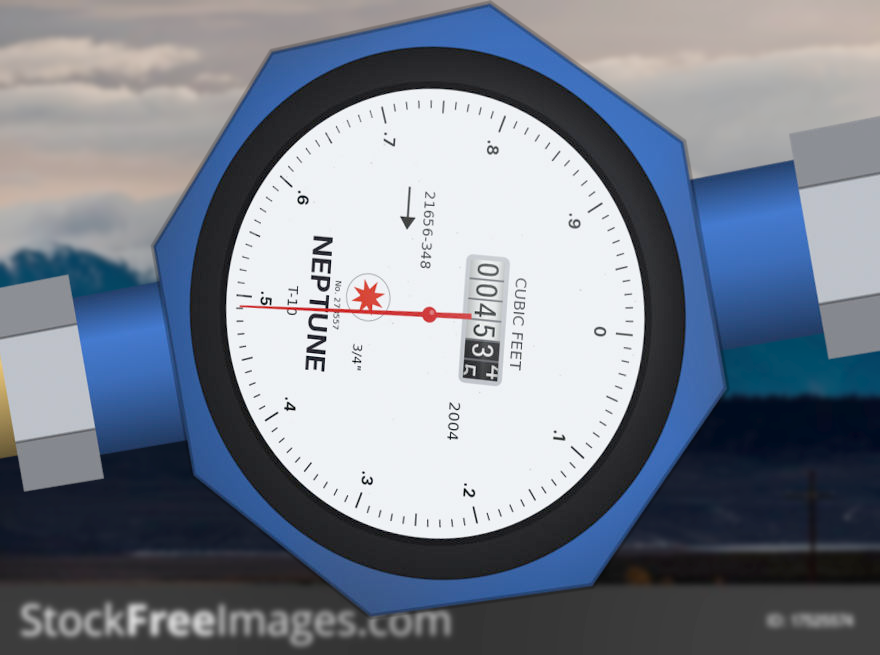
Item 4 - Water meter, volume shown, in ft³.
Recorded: 4534.49 ft³
